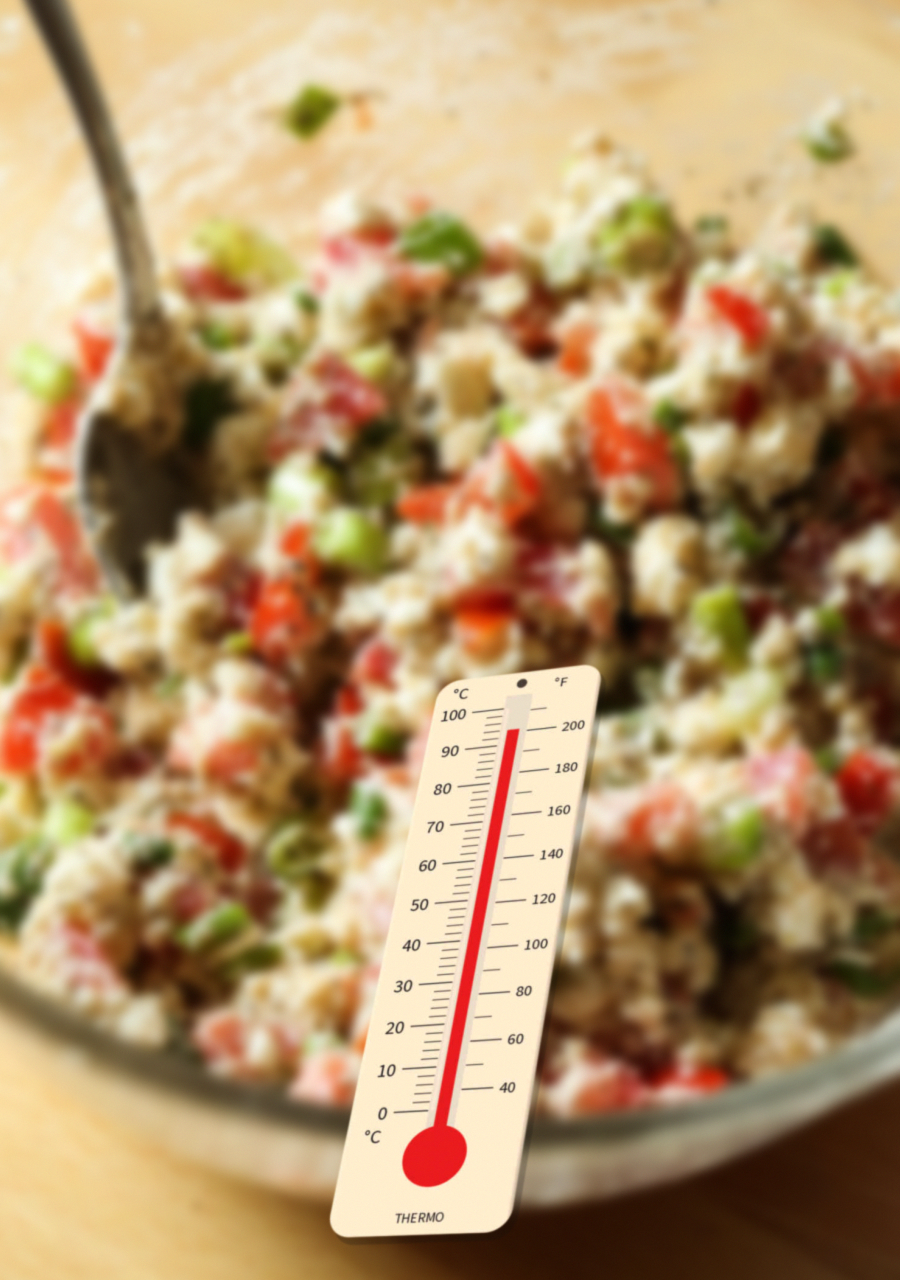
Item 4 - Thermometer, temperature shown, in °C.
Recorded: 94 °C
